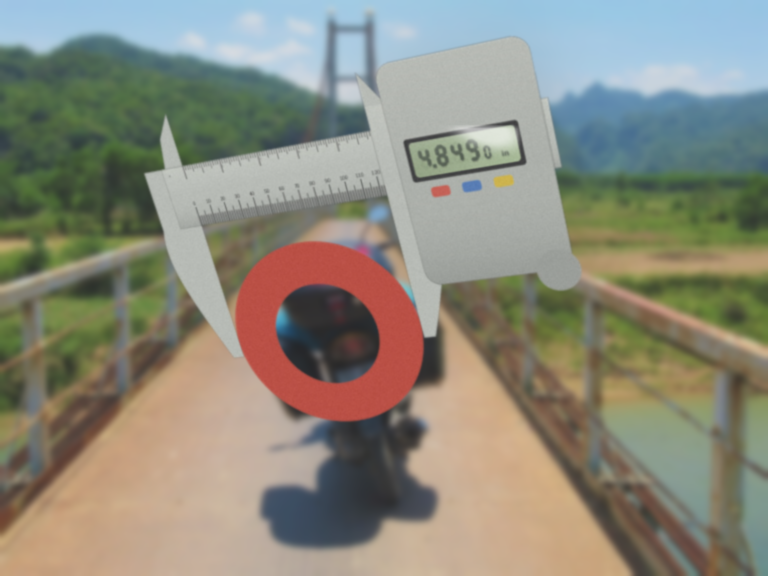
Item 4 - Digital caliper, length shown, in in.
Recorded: 4.8490 in
